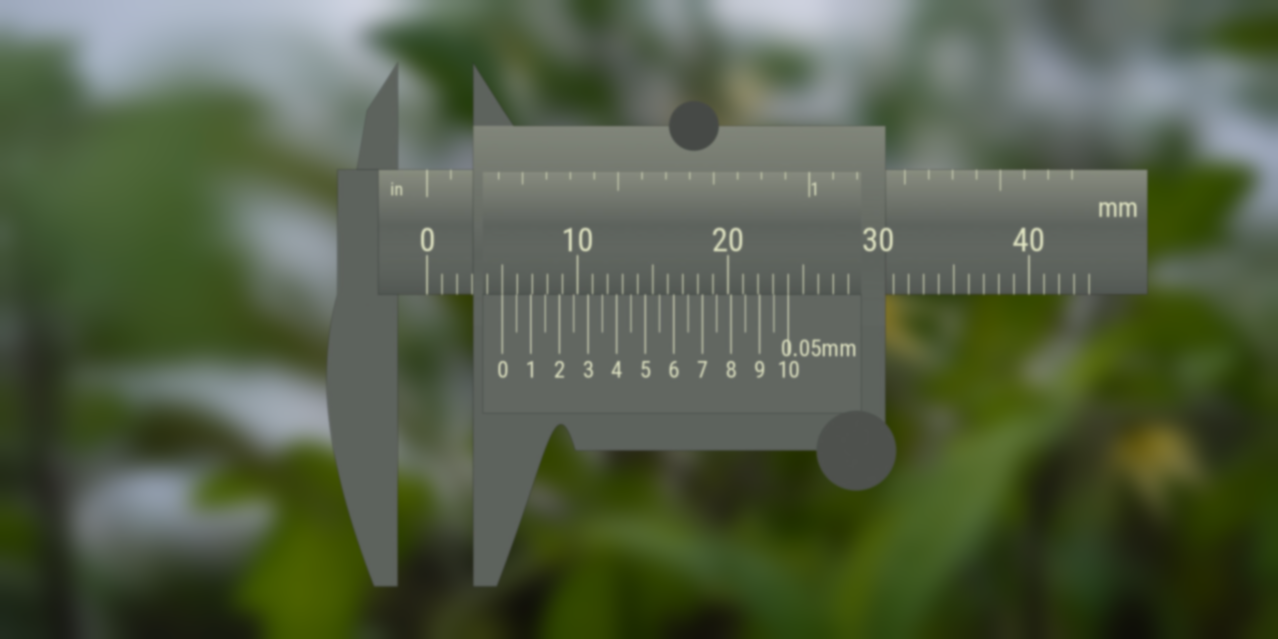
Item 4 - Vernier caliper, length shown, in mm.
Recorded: 5.0 mm
